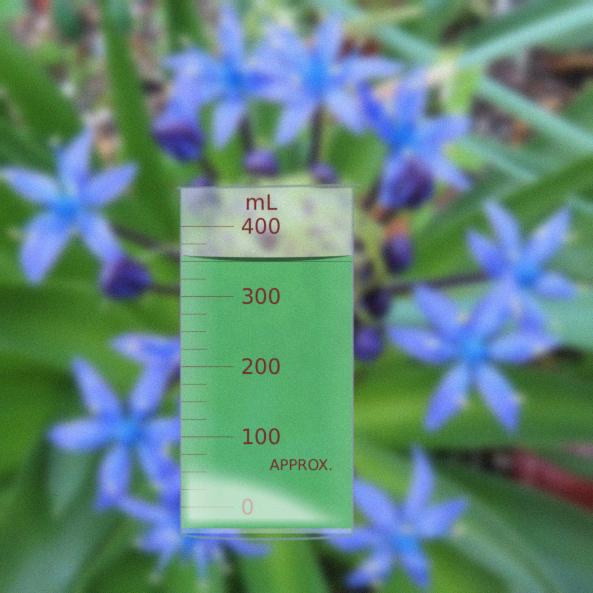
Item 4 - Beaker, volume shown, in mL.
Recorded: 350 mL
